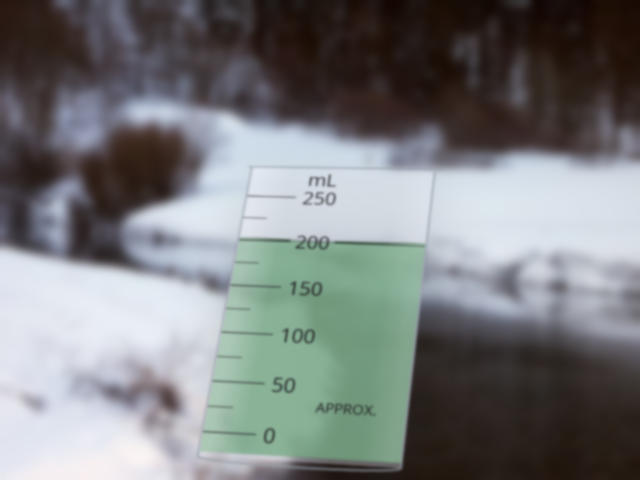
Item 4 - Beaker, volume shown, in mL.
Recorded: 200 mL
